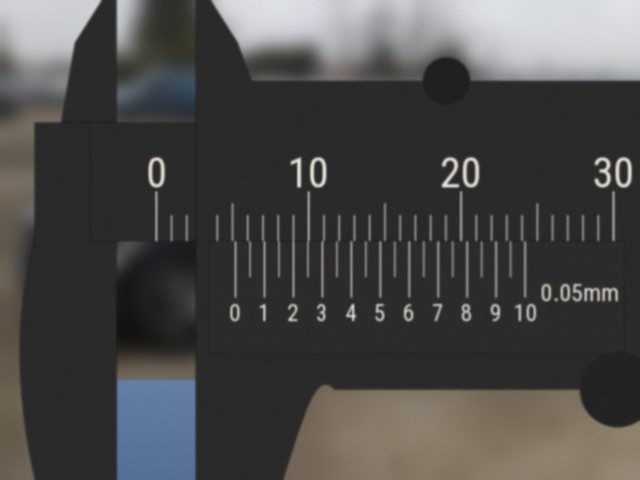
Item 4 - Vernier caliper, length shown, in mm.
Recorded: 5.2 mm
